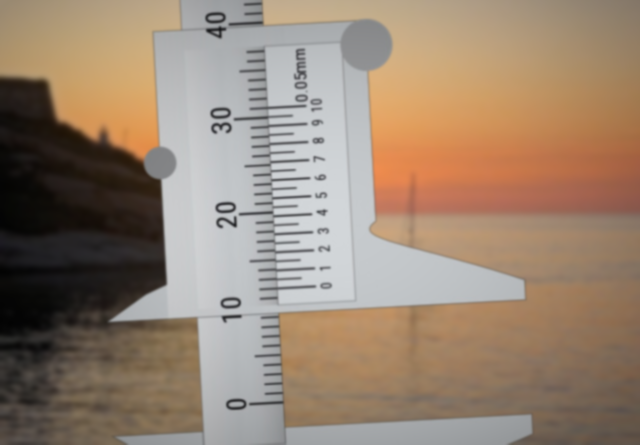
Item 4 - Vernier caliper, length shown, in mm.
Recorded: 12.0 mm
